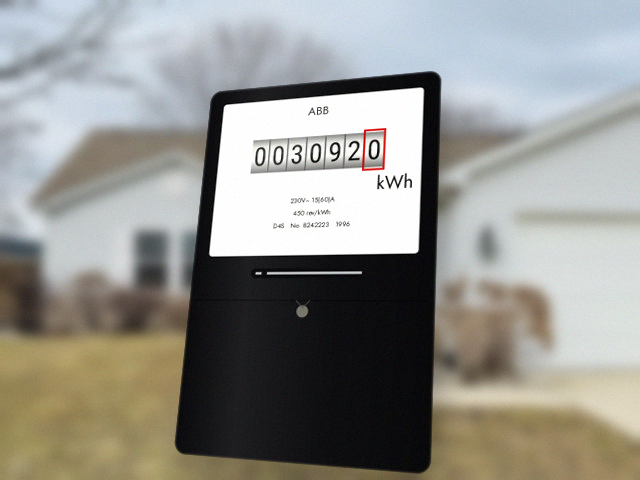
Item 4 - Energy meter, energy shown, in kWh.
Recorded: 3092.0 kWh
